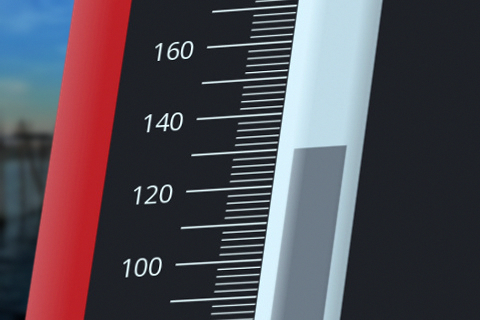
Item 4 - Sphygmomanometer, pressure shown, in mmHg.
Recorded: 130 mmHg
